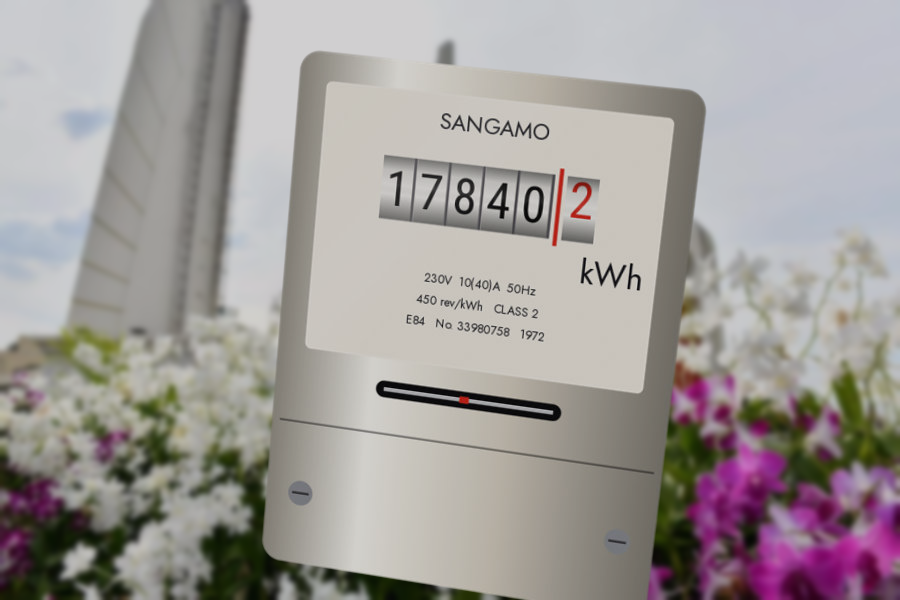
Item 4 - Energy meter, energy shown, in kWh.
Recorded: 17840.2 kWh
